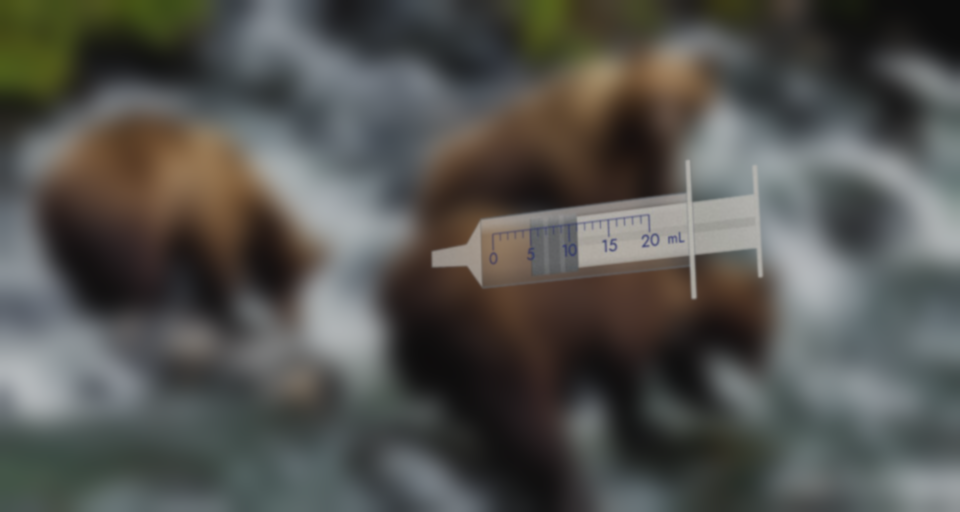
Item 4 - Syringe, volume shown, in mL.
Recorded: 5 mL
